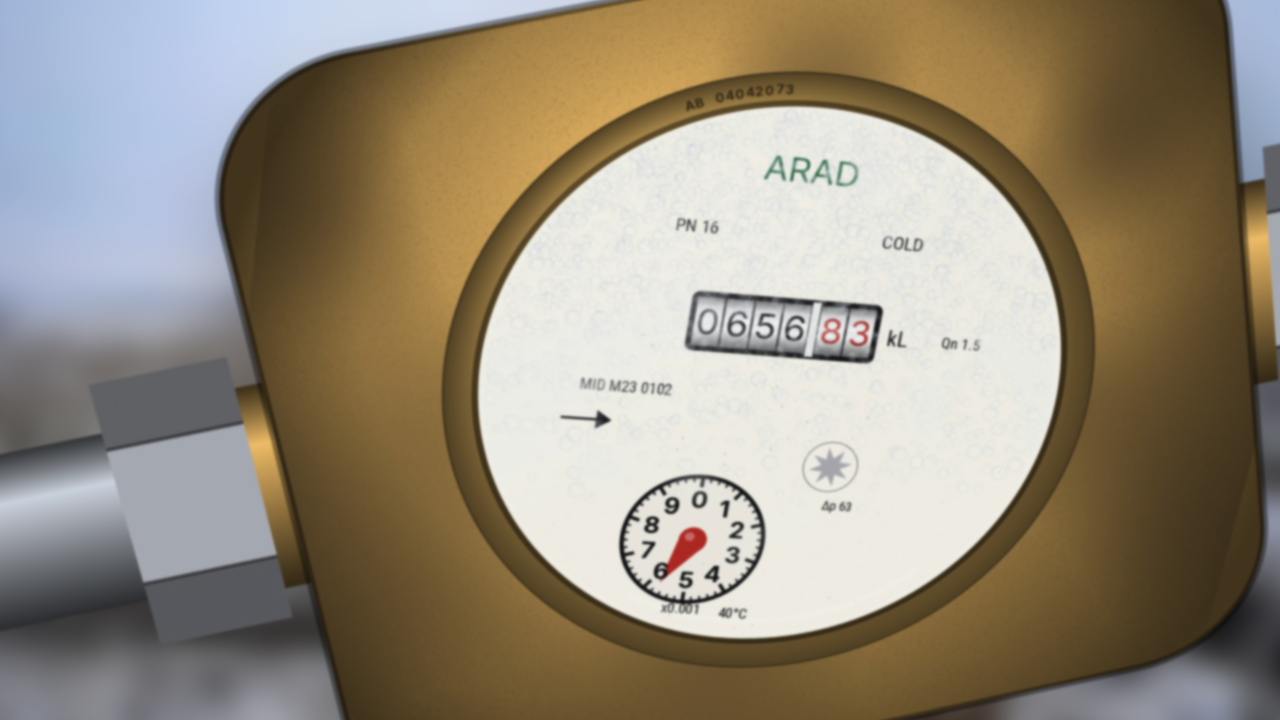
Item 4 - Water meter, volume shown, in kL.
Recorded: 656.835 kL
